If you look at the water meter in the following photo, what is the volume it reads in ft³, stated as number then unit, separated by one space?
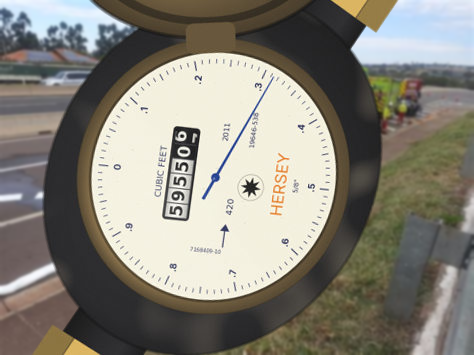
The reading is 595506.31 ft³
